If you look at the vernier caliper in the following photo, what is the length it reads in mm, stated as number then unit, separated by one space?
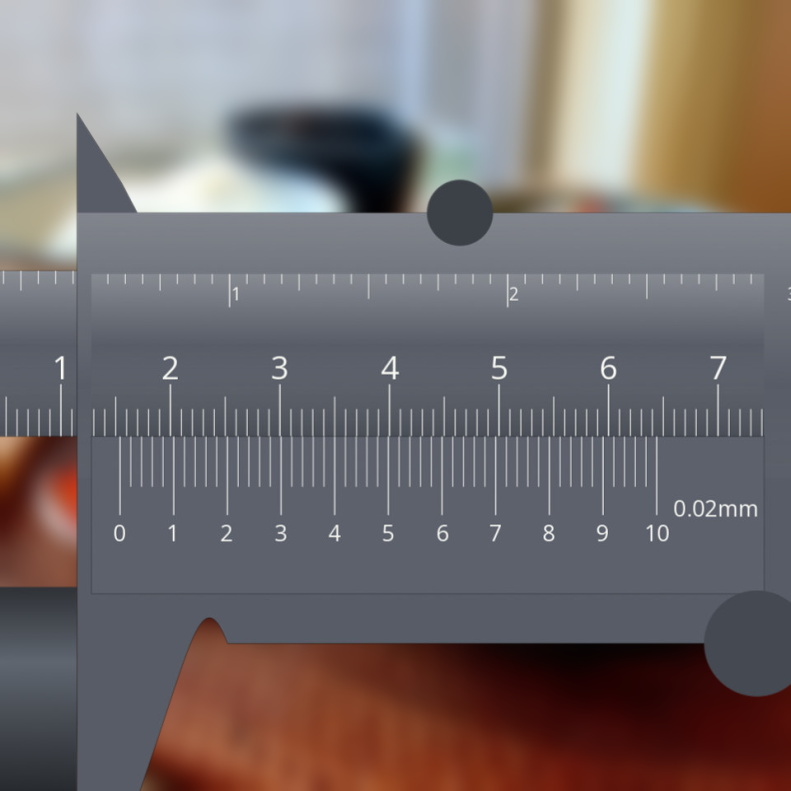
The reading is 15.4 mm
